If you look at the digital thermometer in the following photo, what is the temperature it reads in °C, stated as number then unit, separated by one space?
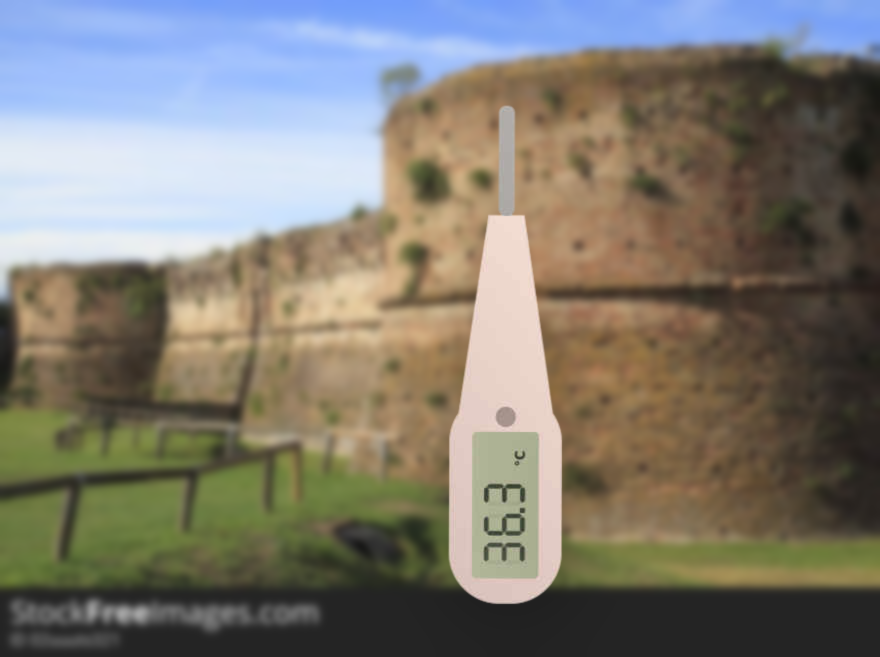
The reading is 36.3 °C
